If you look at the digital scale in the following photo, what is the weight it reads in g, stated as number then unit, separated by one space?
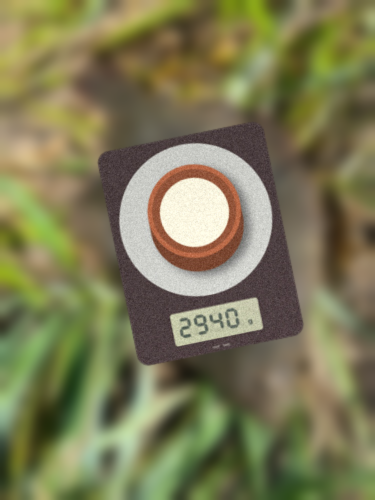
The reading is 2940 g
